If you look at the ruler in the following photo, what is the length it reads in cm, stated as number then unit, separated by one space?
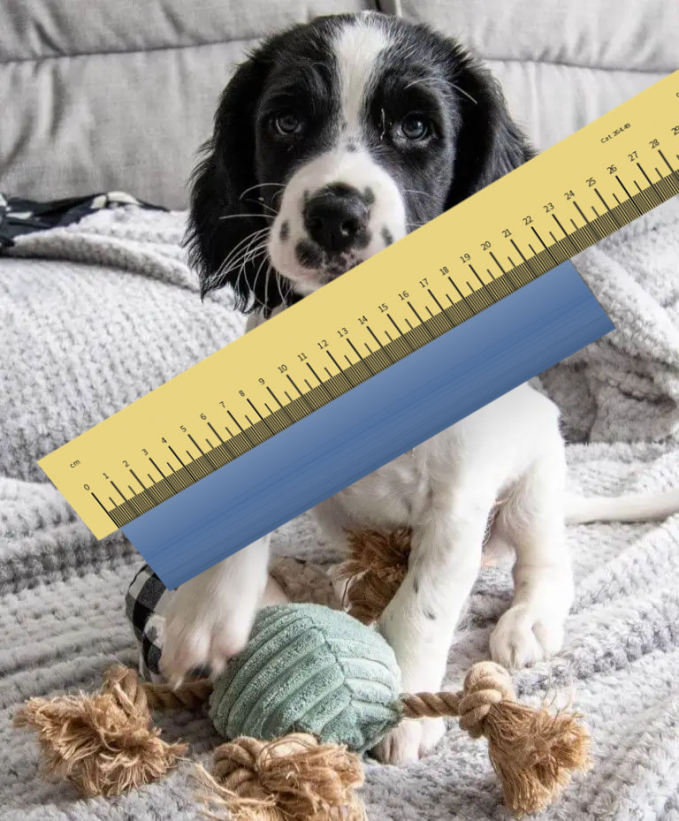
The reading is 22.5 cm
